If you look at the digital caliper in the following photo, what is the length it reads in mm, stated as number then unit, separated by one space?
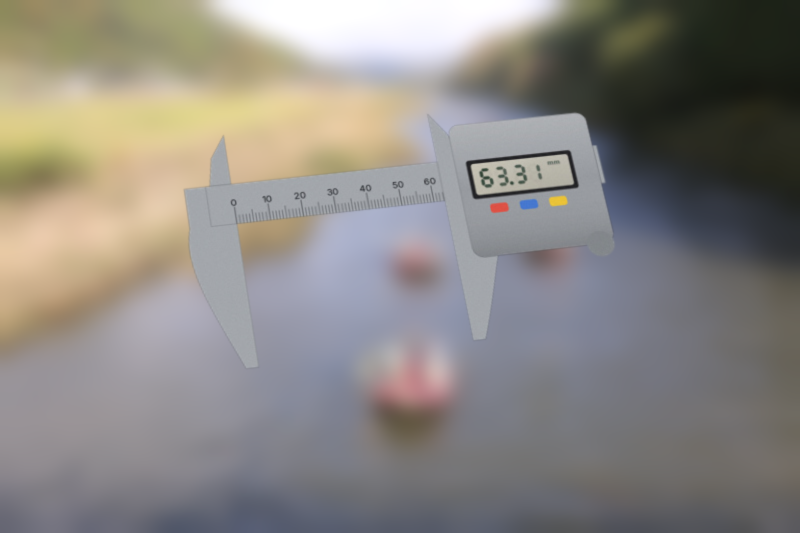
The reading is 63.31 mm
